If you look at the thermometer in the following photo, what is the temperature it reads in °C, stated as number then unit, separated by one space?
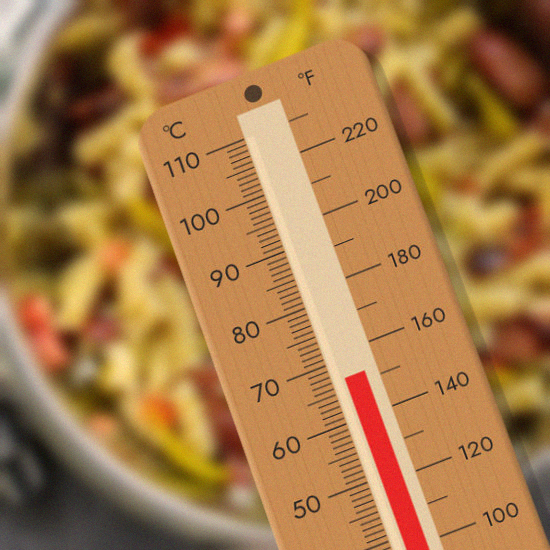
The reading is 67 °C
